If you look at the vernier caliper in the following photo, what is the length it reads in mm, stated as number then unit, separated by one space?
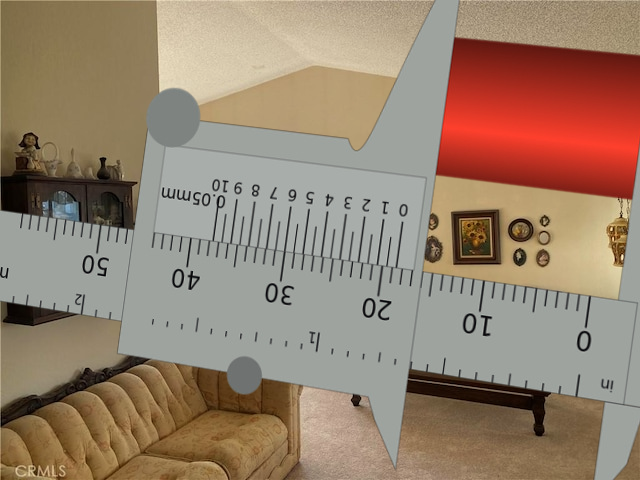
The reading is 18.6 mm
